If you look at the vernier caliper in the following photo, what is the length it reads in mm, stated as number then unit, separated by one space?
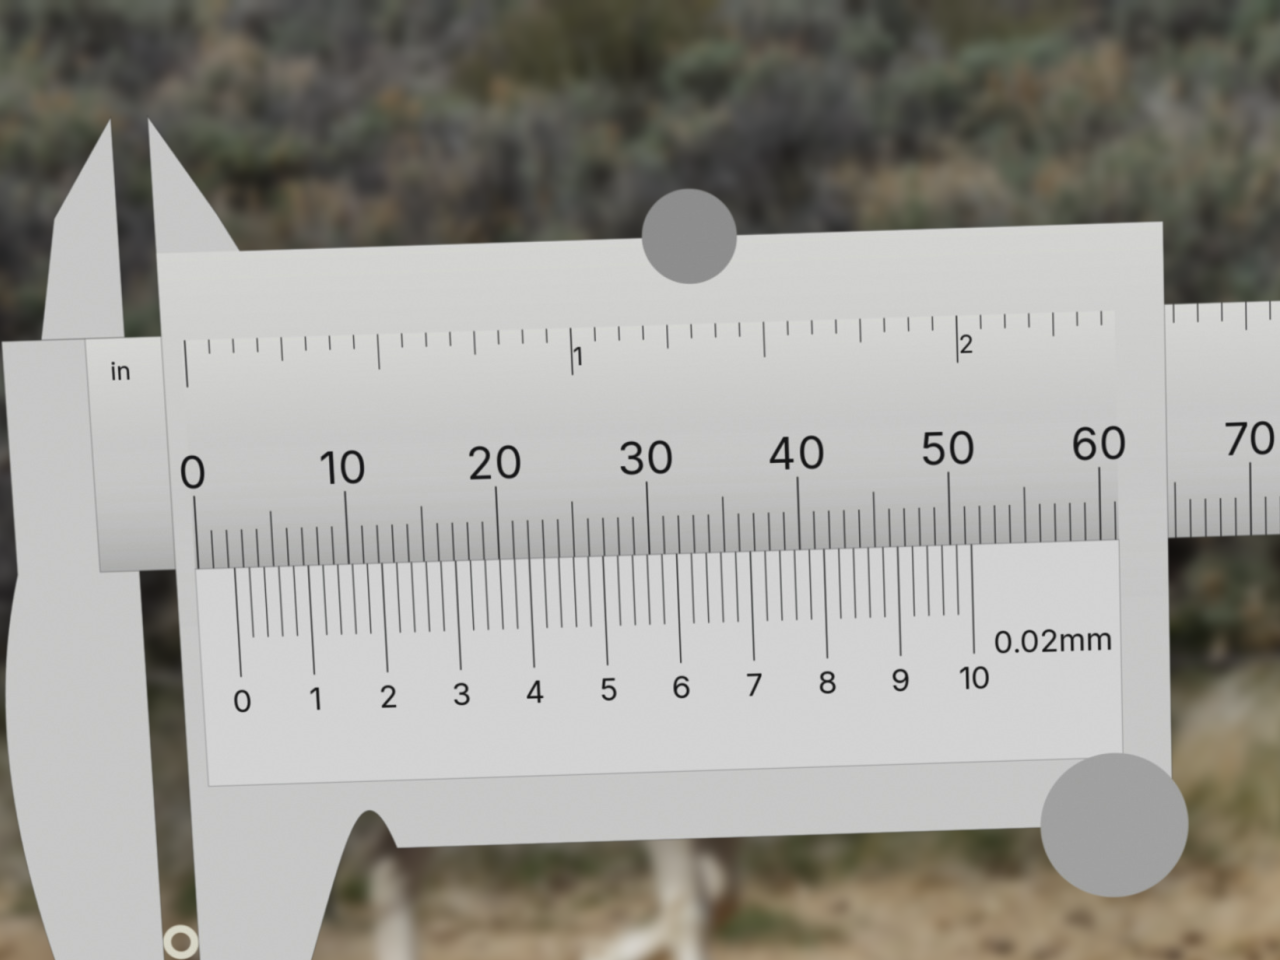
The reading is 2.4 mm
